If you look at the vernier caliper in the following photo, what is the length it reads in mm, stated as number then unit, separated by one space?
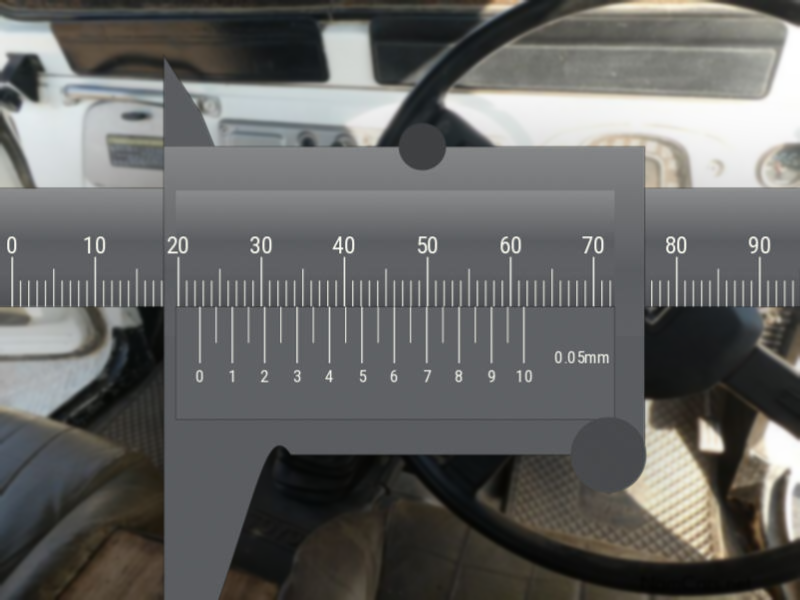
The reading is 22.6 mm
